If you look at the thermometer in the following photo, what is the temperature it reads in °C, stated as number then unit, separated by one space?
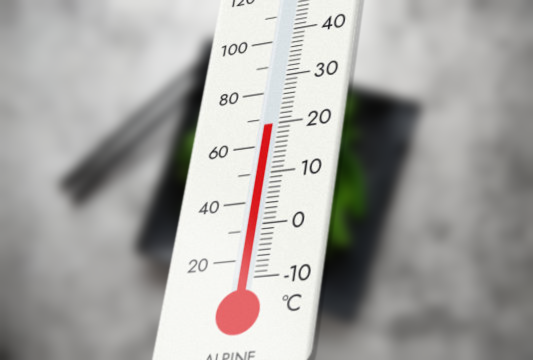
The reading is 20 °C
